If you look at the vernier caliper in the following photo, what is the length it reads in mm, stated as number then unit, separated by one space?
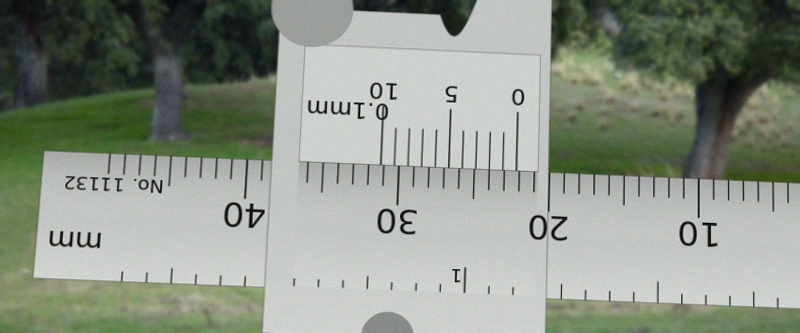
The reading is 22.2 mm
